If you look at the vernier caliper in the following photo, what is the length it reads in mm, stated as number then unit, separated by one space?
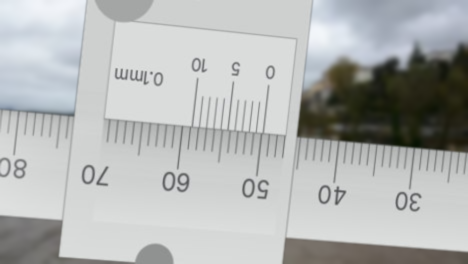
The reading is 49.8 mm
